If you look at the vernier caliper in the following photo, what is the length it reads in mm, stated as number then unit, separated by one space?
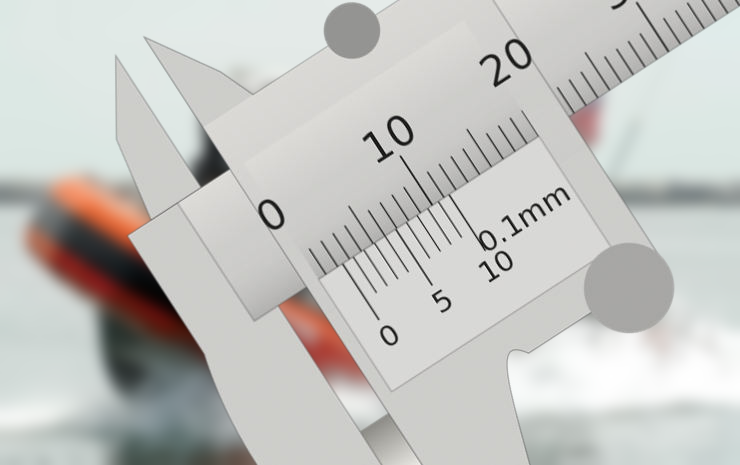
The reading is 2.4 mm
